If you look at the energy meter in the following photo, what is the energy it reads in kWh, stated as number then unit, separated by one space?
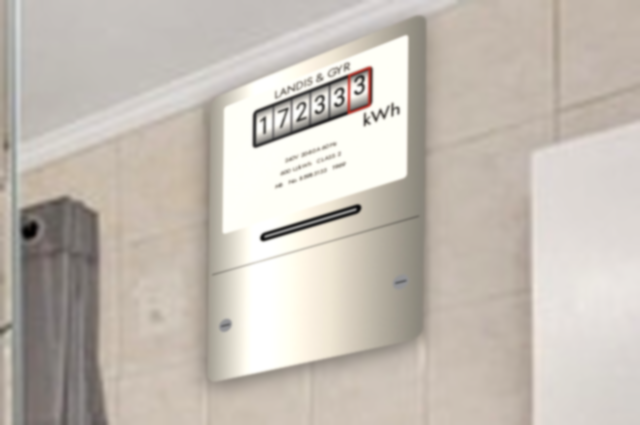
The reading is 17233.3 kWh
